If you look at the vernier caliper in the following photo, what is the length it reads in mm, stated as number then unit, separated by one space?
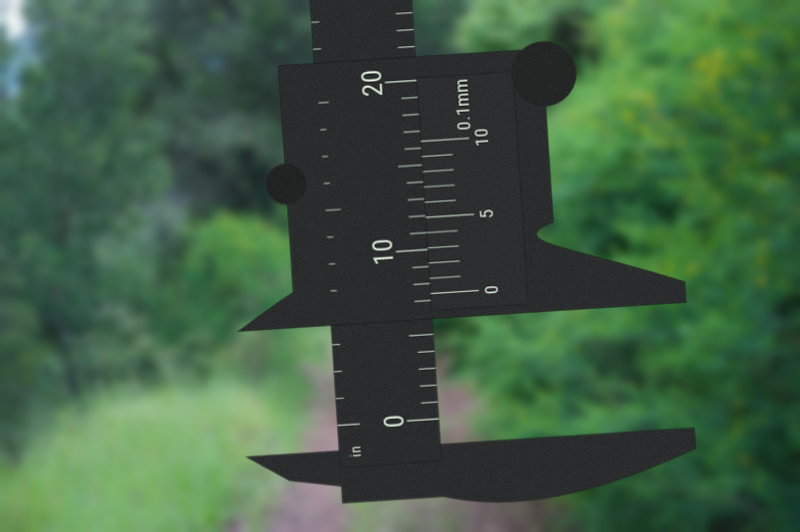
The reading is 7.4 mm
